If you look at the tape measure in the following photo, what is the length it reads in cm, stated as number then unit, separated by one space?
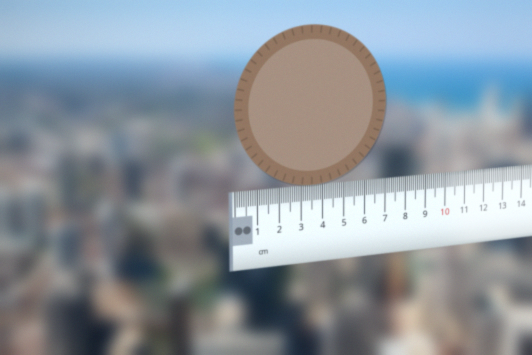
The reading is 7 cm
